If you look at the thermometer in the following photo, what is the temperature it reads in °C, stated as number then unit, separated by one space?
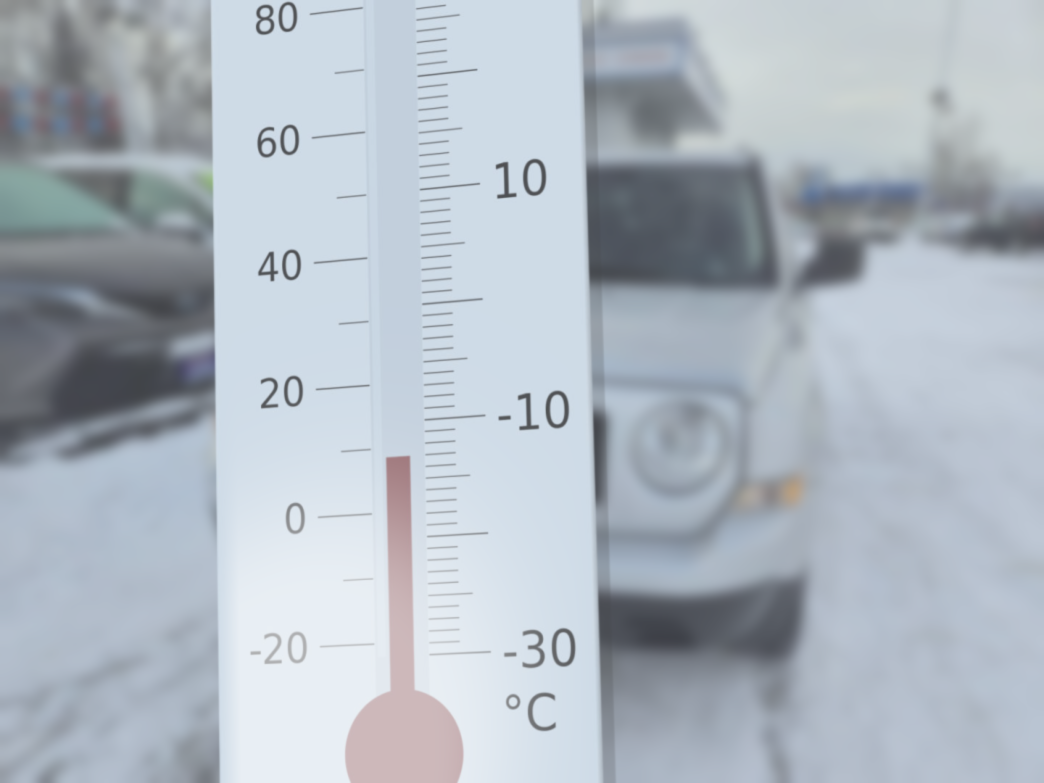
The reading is -13 °C
